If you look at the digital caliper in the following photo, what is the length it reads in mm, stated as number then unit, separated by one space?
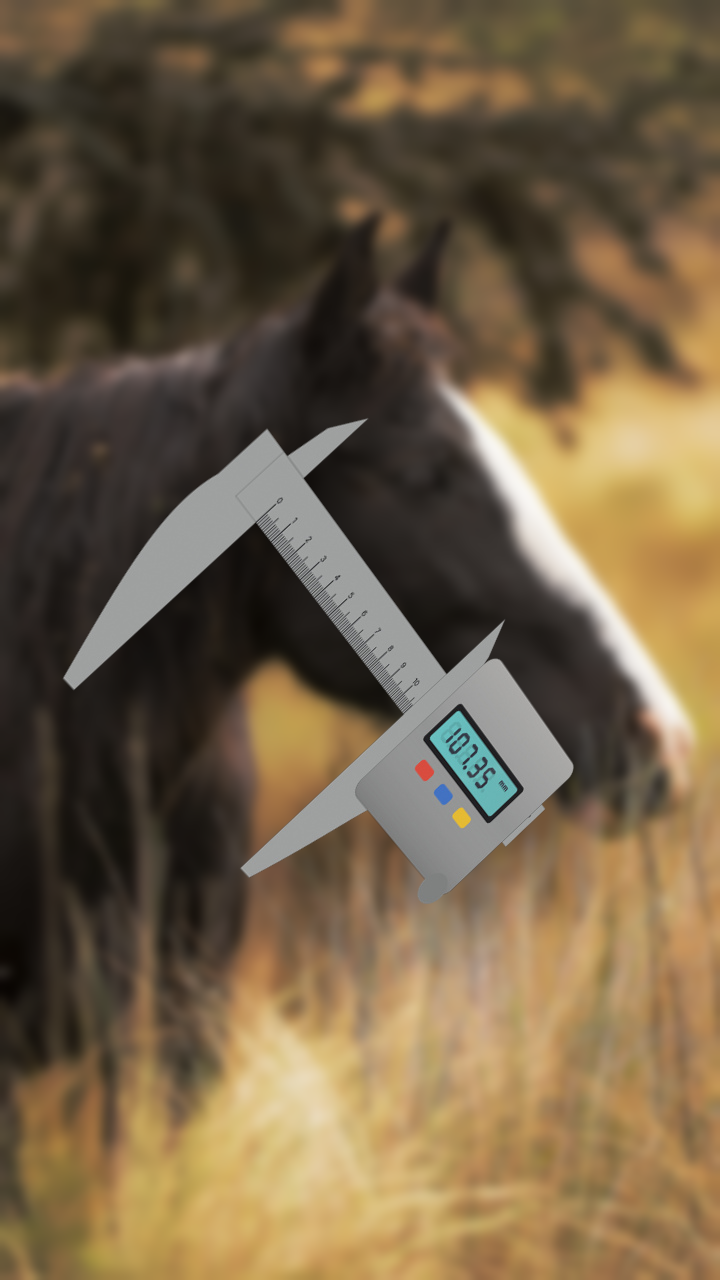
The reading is 107.35 mm
